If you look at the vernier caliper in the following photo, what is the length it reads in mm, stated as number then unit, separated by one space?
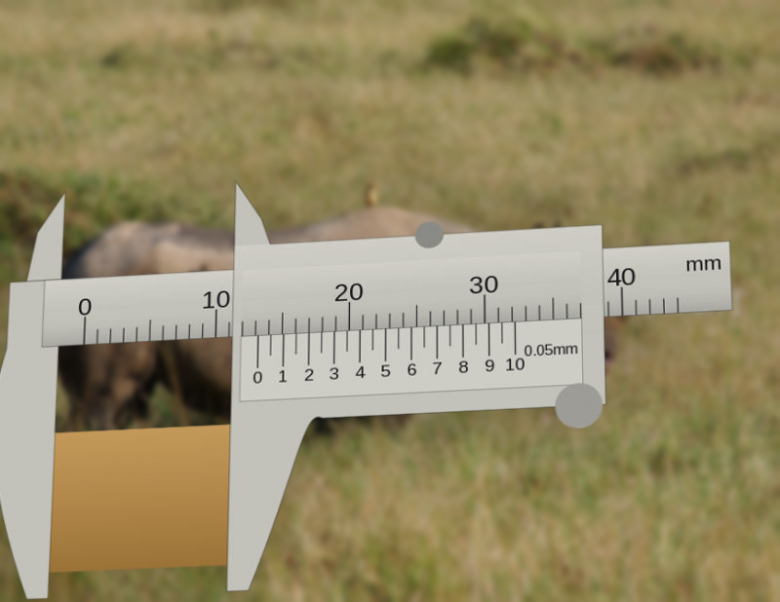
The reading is 13.2 mm
